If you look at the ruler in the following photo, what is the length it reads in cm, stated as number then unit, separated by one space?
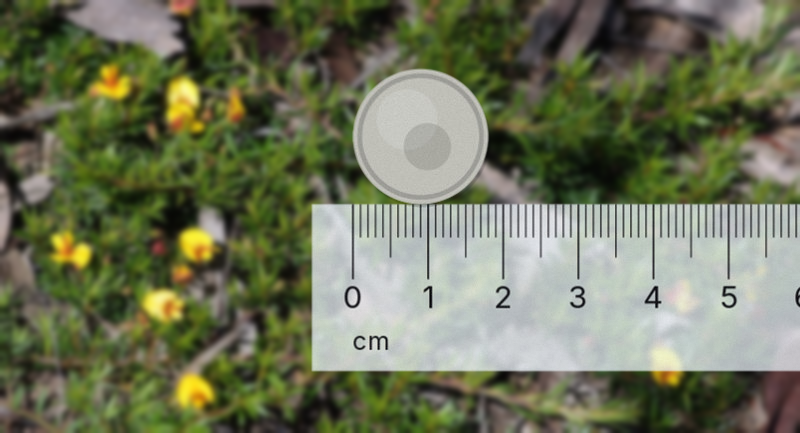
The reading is 1.8 cm
